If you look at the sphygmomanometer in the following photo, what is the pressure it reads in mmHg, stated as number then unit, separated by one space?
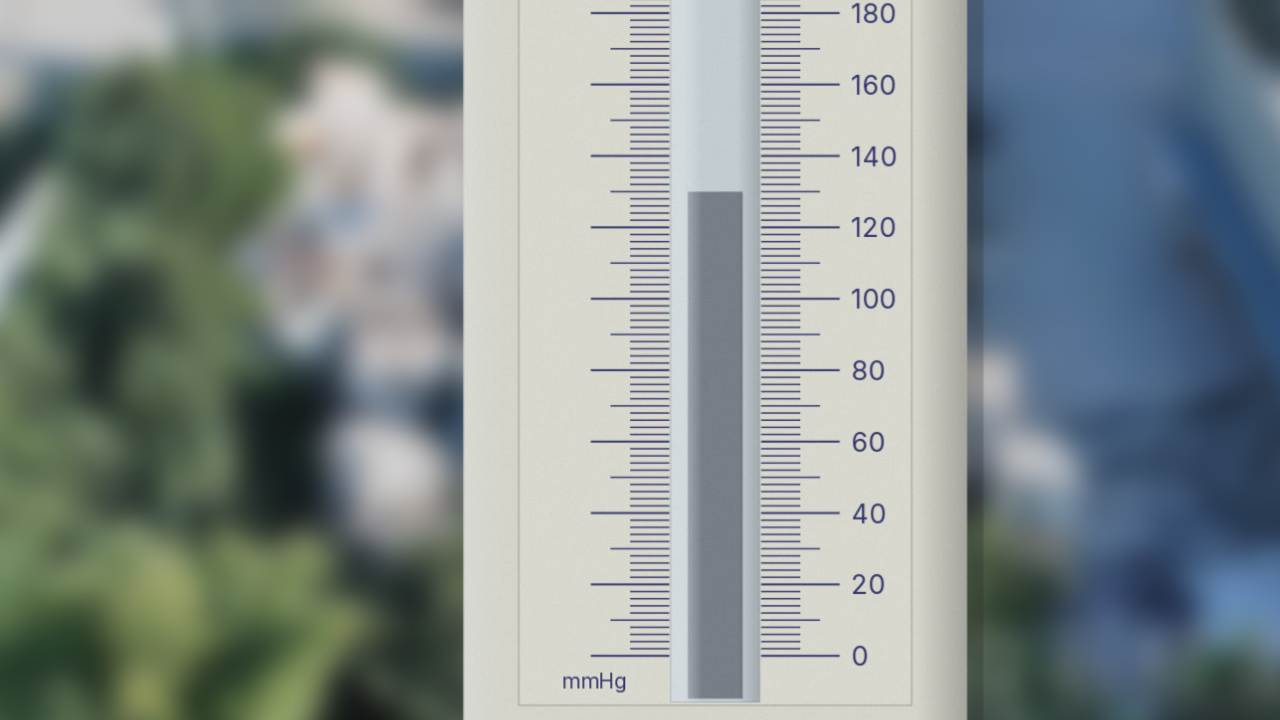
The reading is 130 mmHg
